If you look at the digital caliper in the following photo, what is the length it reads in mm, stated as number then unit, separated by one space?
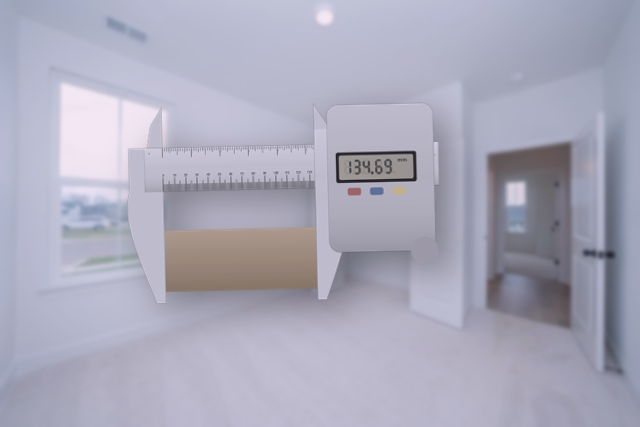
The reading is 134.69 mm
